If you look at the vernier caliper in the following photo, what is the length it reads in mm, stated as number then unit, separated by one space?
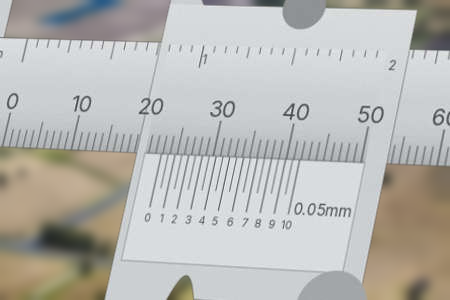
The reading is 22.8 mm
